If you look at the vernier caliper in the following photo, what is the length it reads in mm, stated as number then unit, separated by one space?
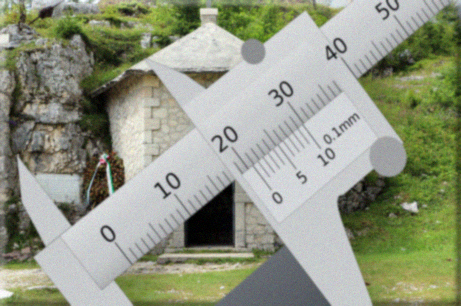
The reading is 20.8 mm
